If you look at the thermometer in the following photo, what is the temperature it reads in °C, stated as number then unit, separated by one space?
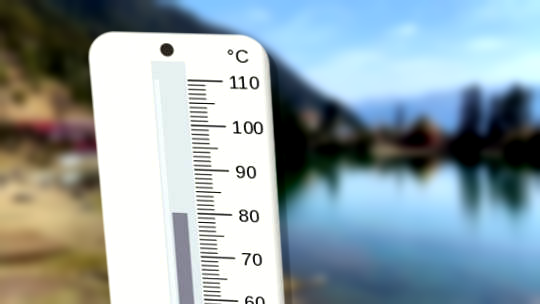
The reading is 80 °C
